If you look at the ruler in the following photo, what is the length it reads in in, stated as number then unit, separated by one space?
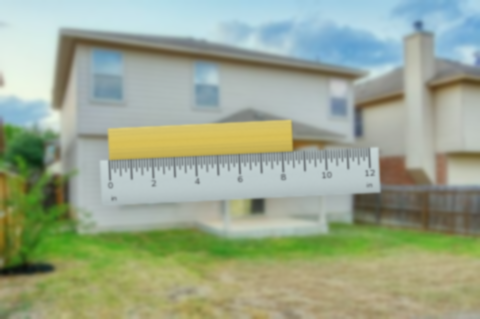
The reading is 8.5 in
